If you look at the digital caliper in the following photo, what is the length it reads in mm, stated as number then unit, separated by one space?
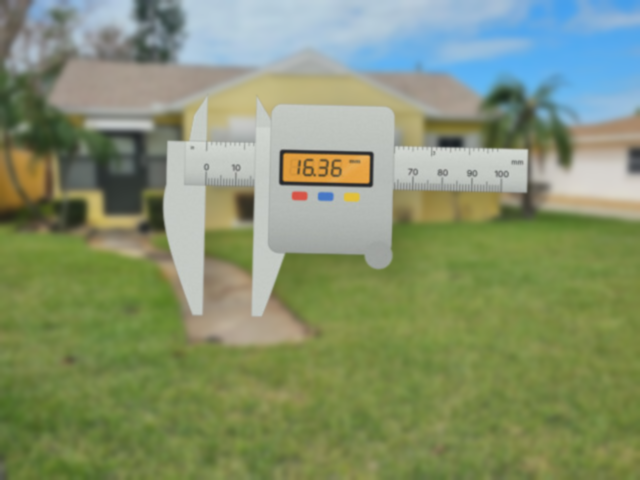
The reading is 16.36 mm
